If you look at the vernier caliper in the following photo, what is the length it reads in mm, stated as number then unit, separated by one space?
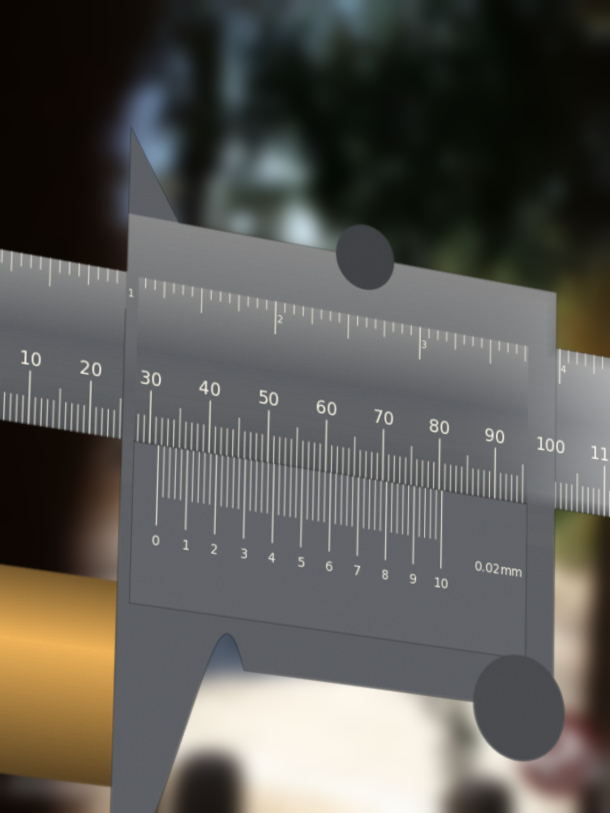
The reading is 31.5 mm
